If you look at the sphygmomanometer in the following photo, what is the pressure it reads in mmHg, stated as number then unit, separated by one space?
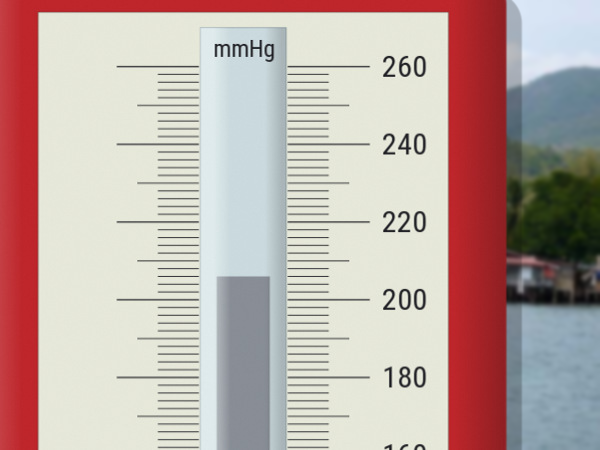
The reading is 206 mmHg
